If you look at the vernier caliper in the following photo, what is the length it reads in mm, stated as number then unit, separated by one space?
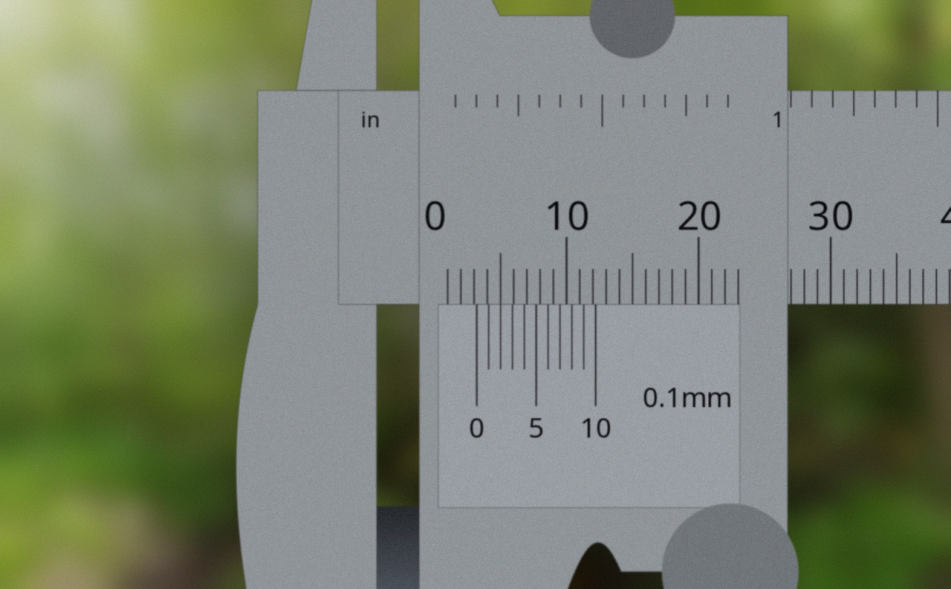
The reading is 3.2 mm
